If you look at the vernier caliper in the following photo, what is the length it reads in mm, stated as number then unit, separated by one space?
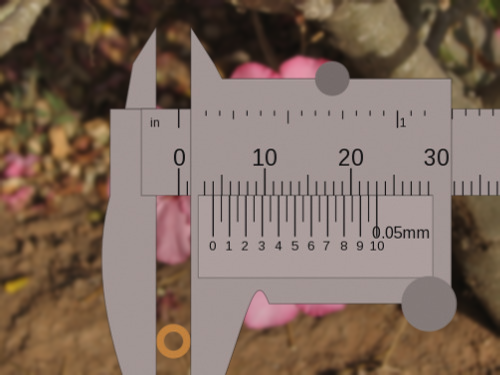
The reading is 4.0 mm
